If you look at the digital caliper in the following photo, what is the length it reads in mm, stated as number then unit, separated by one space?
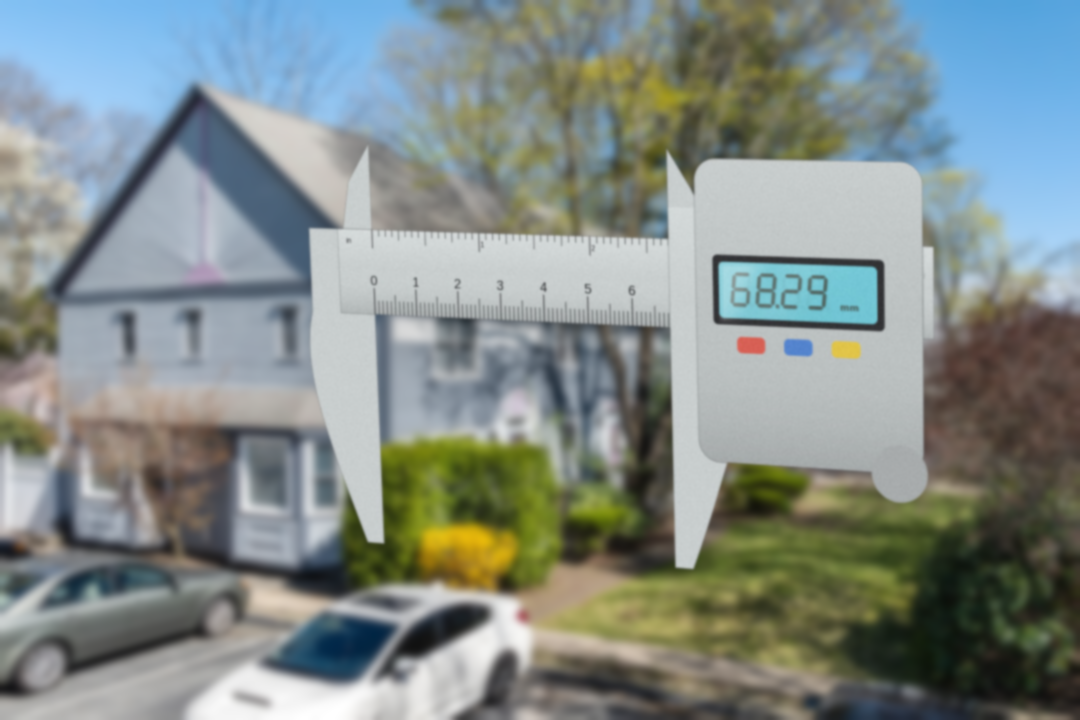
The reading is 68.29 mm
